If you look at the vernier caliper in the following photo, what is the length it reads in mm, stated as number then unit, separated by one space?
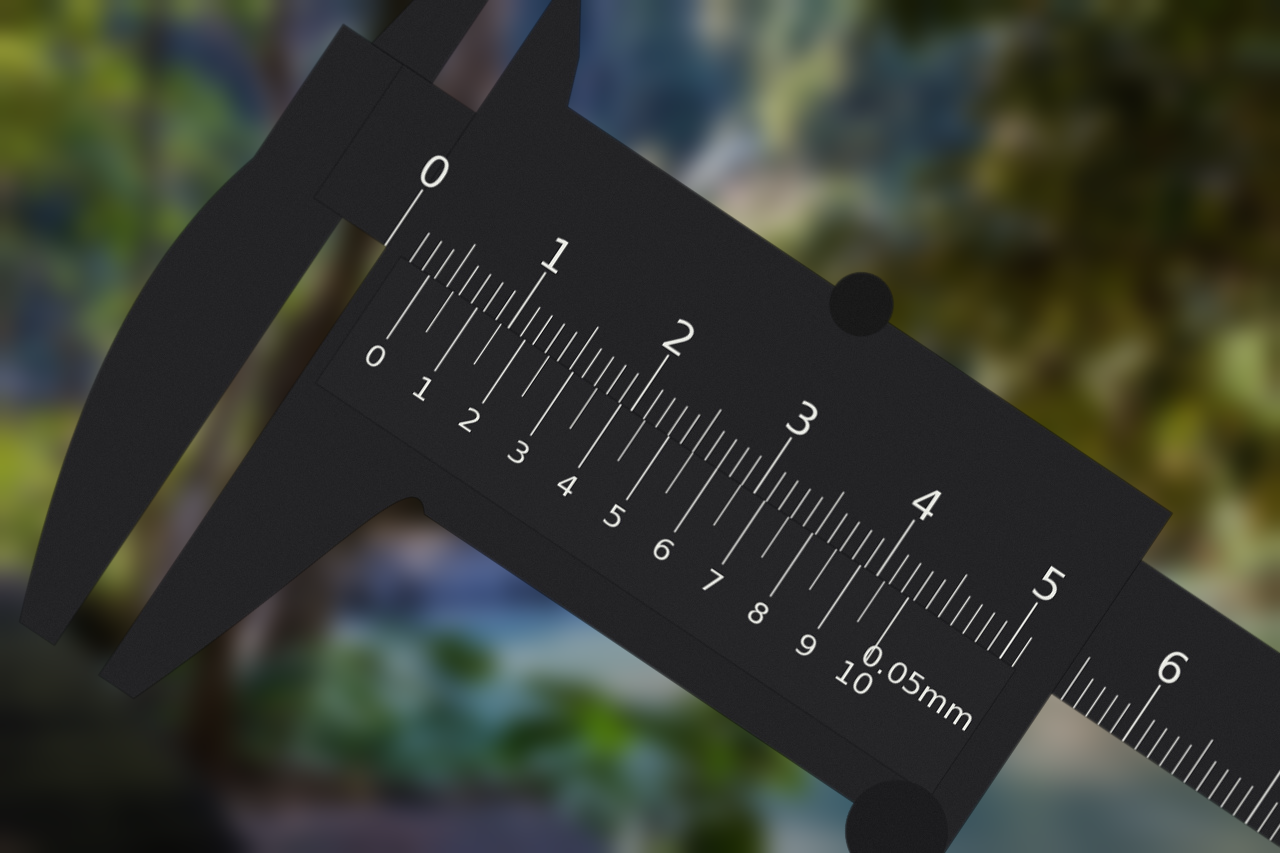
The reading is 3.6 mm
